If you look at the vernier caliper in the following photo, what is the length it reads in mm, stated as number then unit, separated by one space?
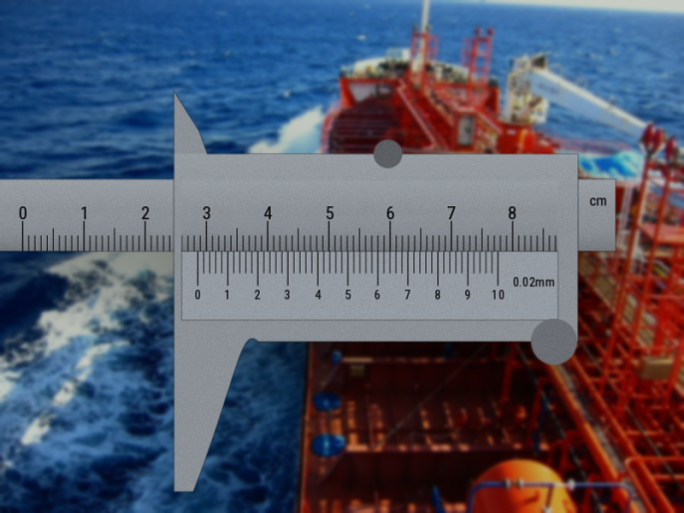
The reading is 28.6 mm
